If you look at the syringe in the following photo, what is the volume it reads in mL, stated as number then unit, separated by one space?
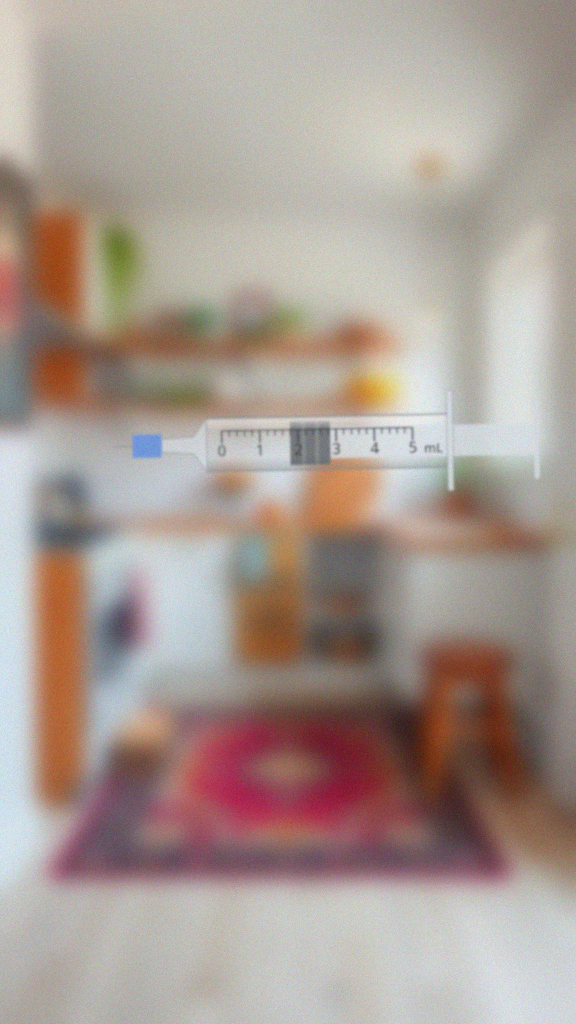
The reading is 1.8 mL
